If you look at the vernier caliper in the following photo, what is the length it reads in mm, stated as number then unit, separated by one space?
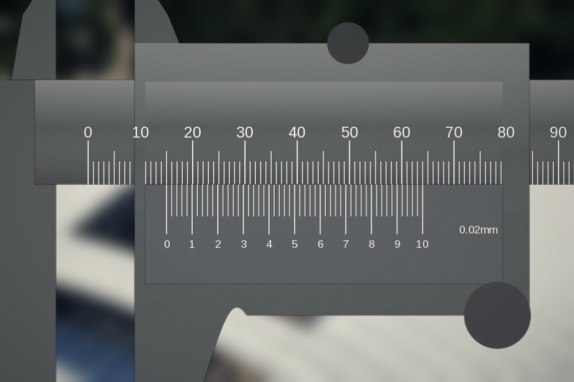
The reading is 15.0 mm
